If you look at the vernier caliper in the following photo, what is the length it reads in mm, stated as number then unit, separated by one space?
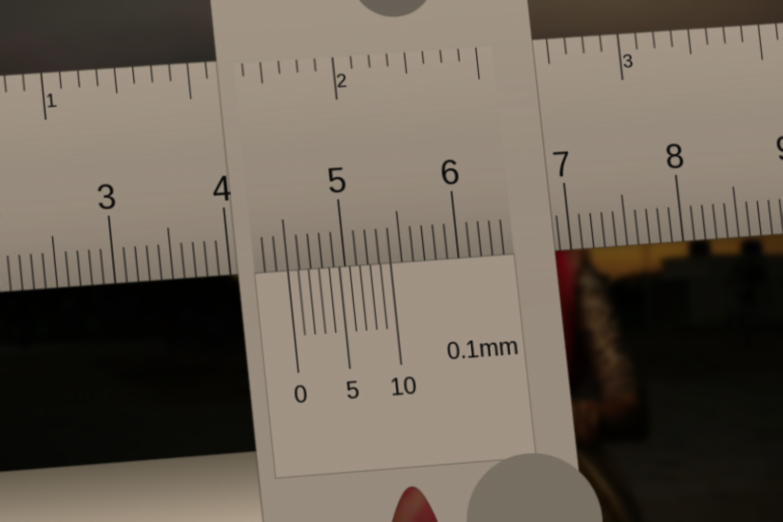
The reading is 45.0 mm
